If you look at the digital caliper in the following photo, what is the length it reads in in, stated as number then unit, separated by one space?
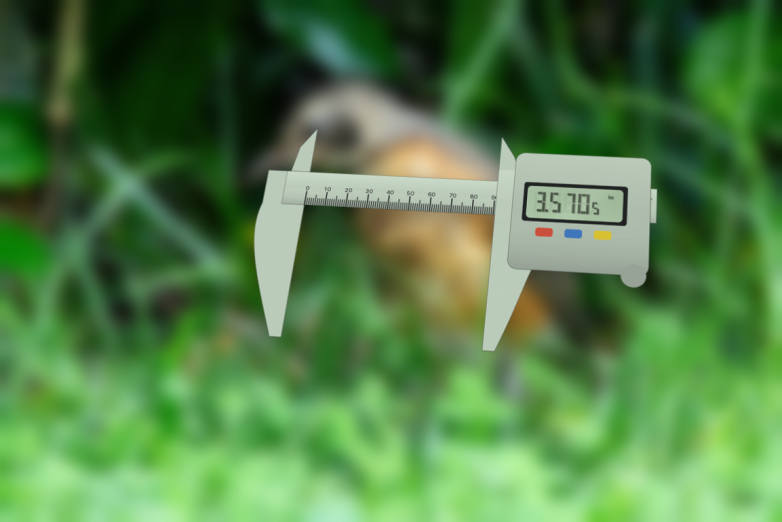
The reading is 3.5705 in
